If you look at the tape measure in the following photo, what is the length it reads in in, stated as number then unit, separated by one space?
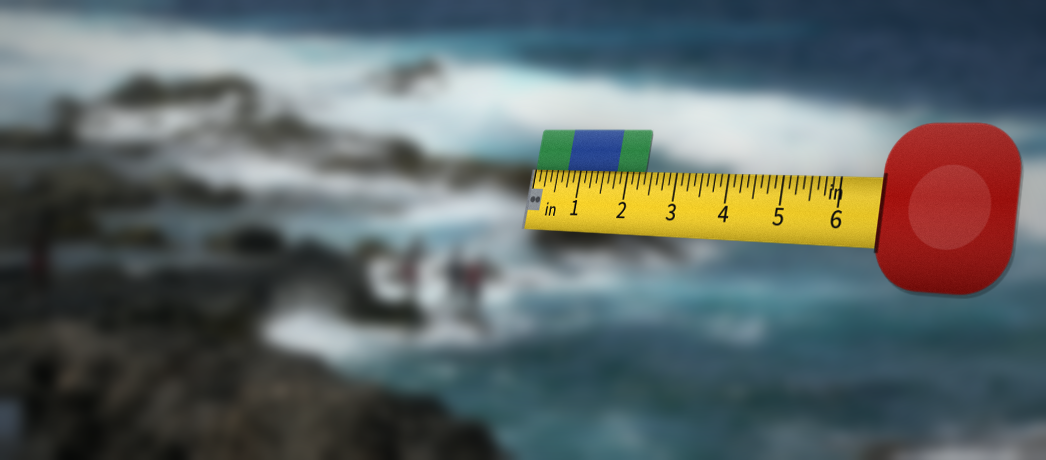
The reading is 2.375 in
